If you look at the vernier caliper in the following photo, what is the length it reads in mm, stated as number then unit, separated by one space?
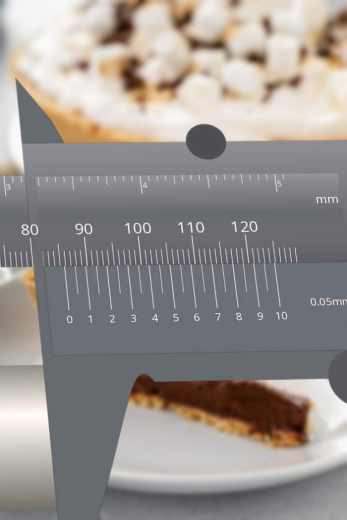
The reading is 85.8 mm
